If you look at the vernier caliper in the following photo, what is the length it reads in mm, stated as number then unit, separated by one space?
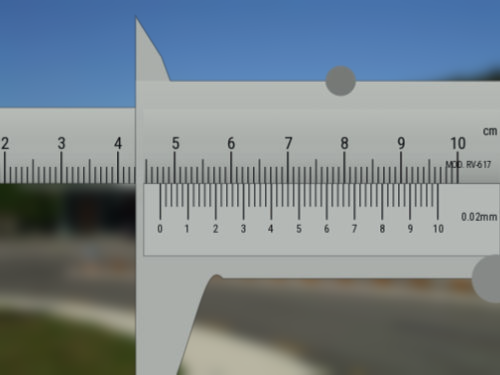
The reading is 47.5 mm
